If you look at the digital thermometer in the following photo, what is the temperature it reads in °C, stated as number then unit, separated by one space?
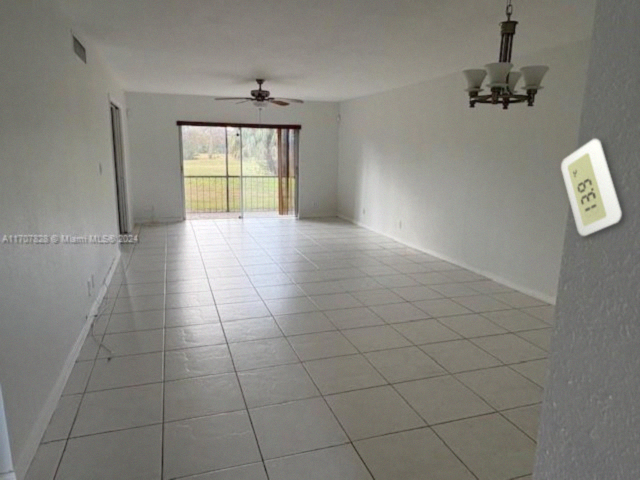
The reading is 13.9 °C
